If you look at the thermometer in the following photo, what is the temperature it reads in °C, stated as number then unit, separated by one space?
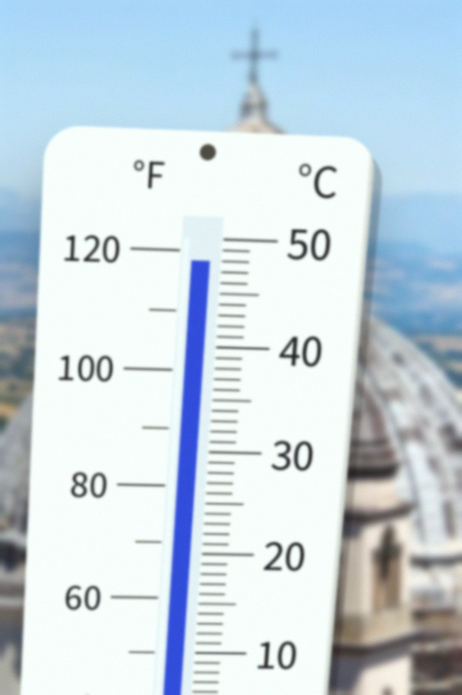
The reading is 48 °C
